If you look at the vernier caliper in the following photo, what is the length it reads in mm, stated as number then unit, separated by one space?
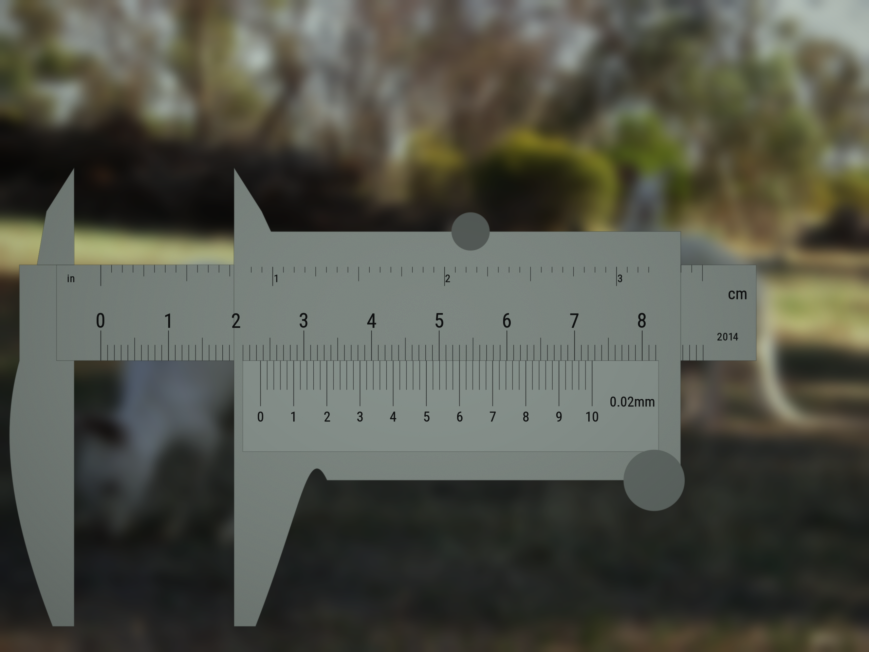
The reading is 23.6 mm
